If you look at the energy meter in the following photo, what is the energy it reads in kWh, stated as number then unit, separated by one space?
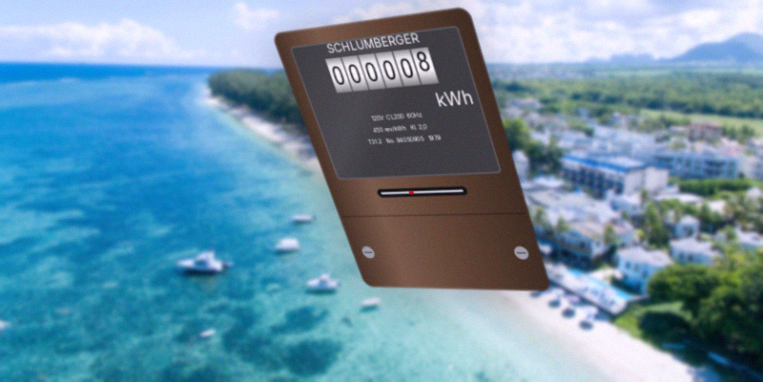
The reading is 8 kWh
